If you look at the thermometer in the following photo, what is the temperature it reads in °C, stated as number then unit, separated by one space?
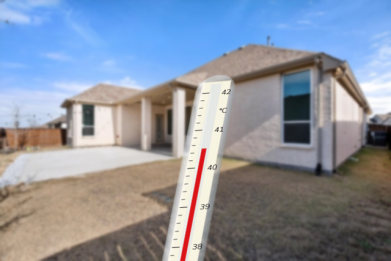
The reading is 40.5 °C
